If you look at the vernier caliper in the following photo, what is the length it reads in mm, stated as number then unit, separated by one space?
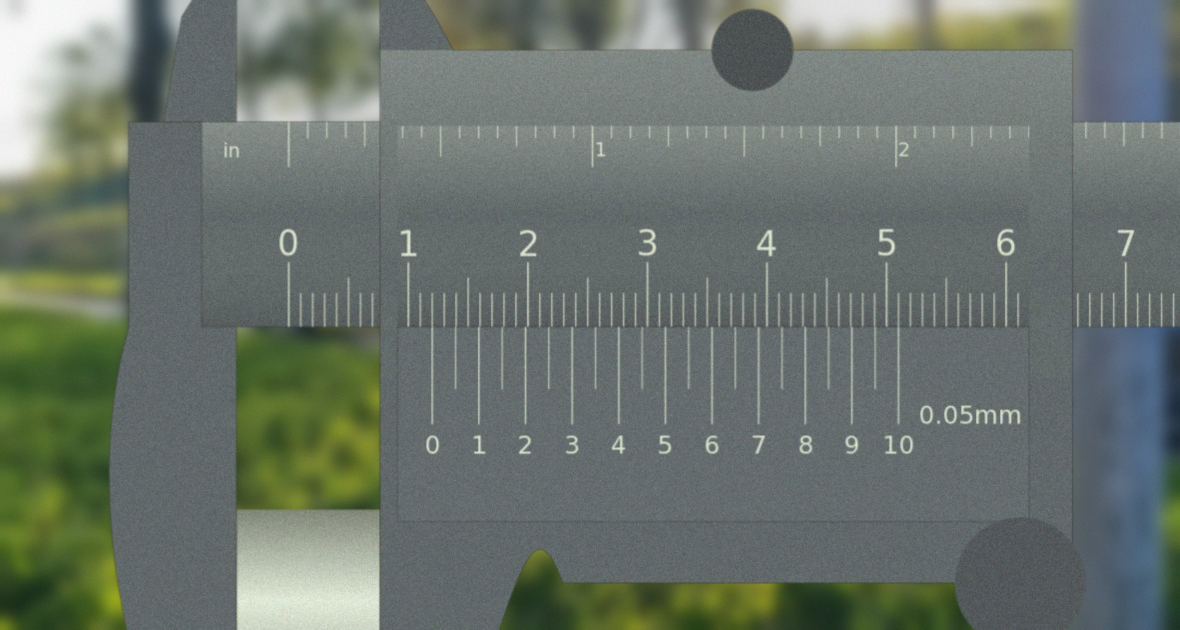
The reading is 12.0 mm
